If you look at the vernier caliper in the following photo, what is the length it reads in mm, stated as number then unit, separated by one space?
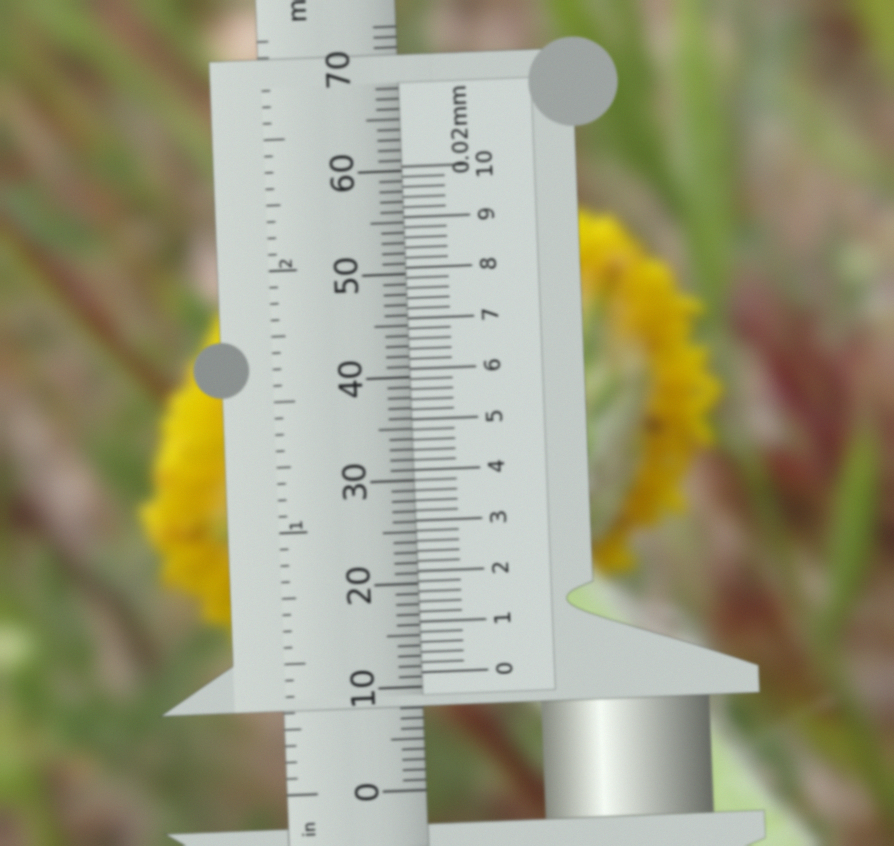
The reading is 11.4 mm
